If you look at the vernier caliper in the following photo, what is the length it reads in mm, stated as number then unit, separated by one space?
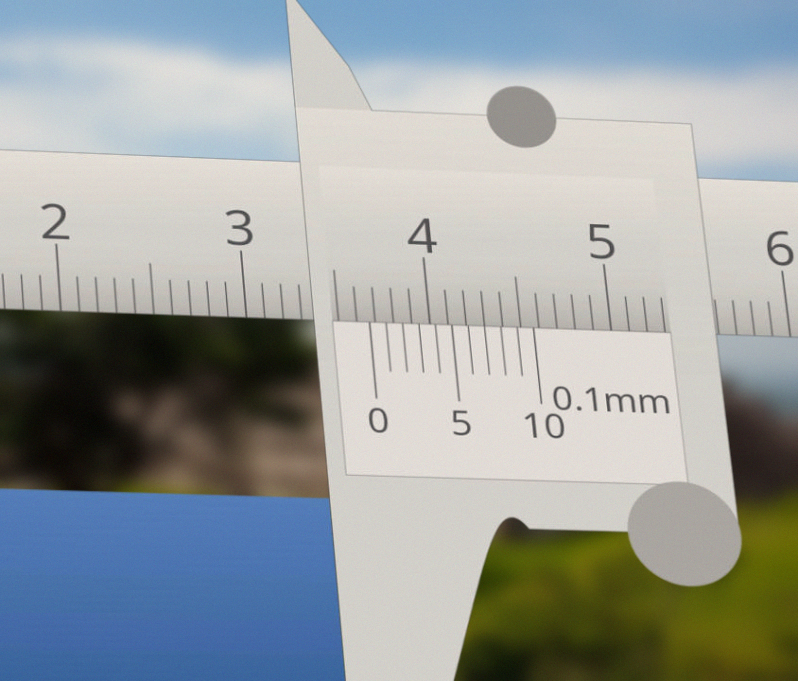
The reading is 36.7 mm
